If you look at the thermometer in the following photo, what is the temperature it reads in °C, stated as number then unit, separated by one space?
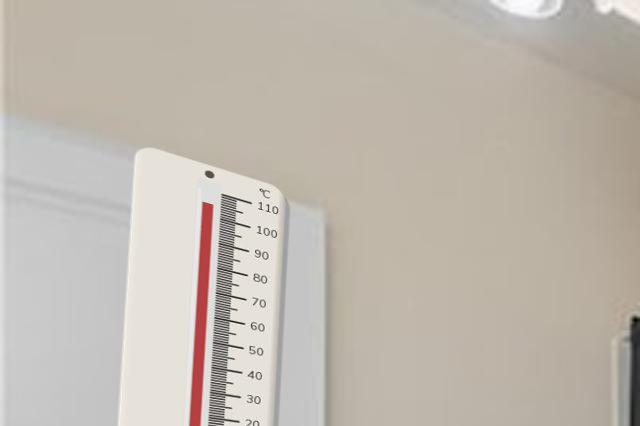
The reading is 105 °C
